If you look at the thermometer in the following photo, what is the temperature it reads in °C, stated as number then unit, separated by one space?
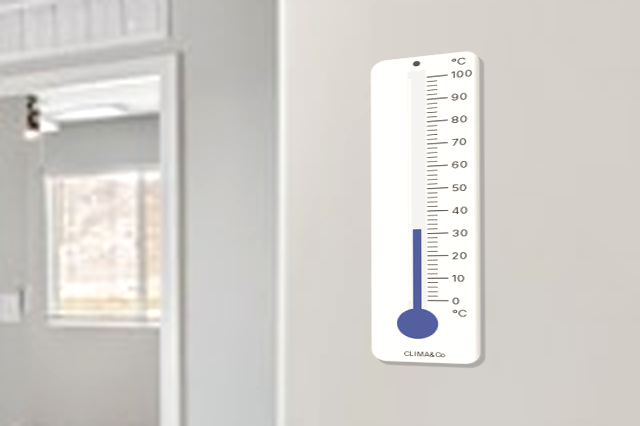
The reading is 32 °C
